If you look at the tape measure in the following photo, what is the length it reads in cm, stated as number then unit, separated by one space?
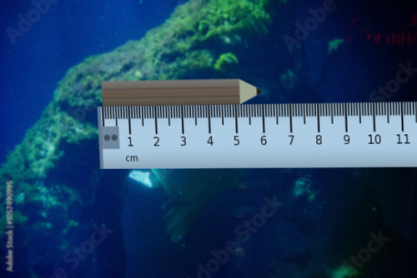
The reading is 6 cm
